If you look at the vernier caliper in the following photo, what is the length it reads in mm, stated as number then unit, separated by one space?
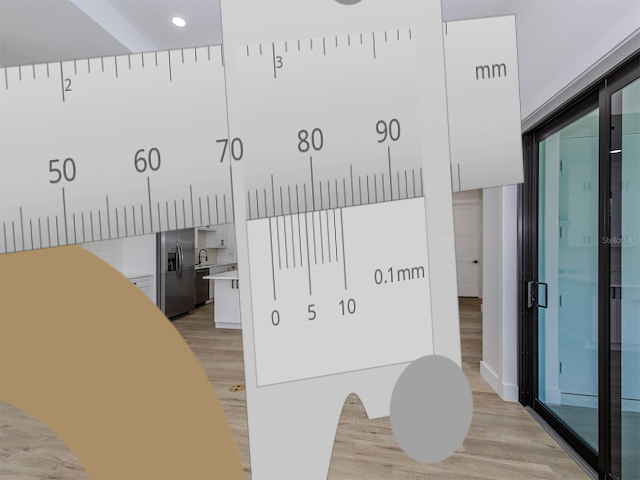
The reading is 74.4 mm
